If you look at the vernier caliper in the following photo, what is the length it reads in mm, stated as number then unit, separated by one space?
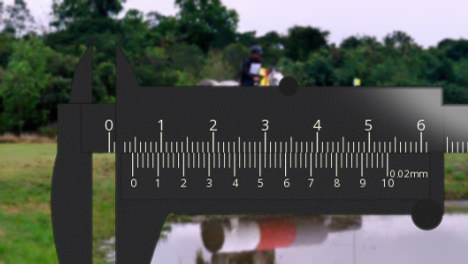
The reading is 4.5 mm
